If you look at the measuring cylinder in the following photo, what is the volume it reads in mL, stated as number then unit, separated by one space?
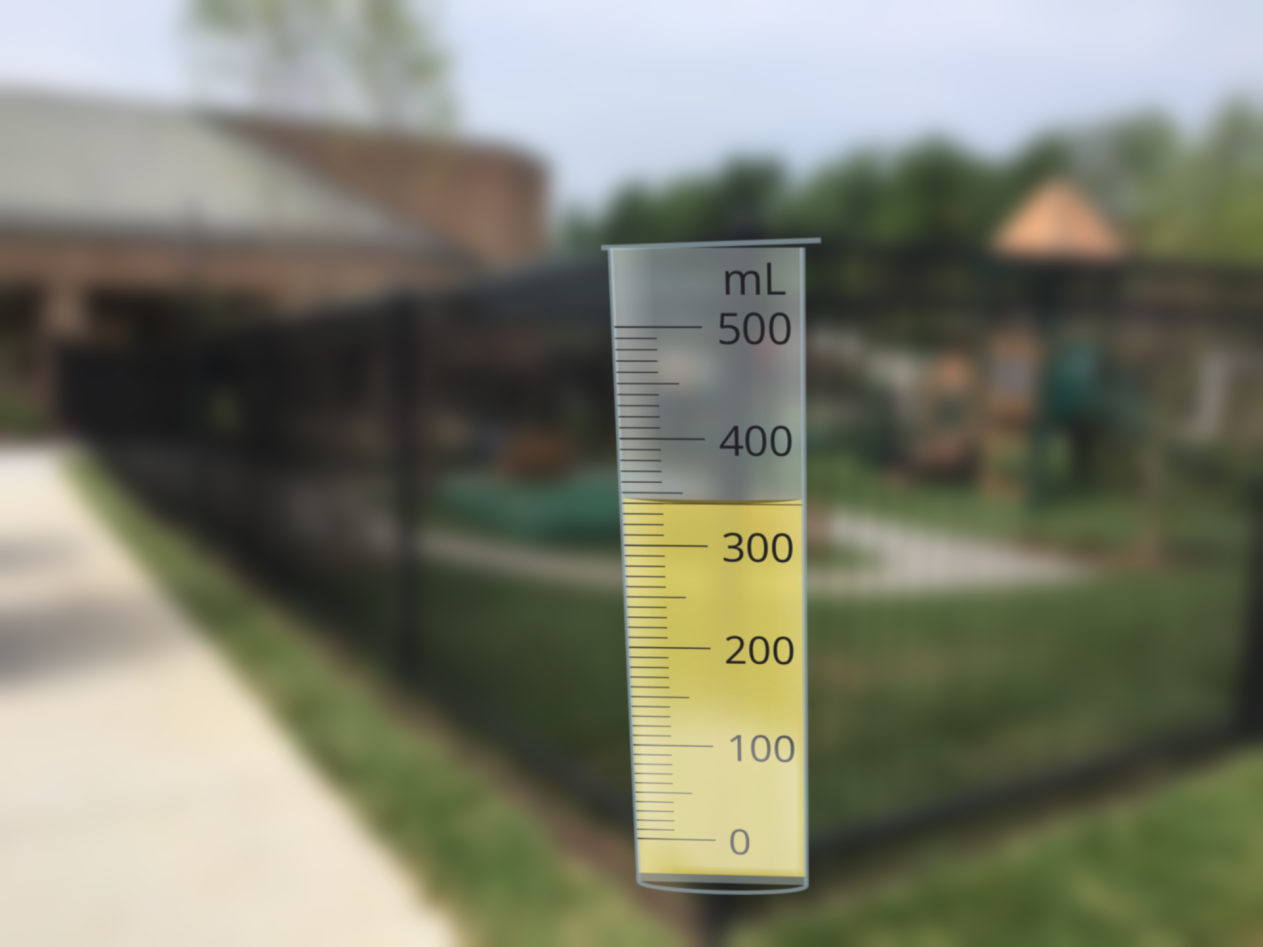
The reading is 340 mL
